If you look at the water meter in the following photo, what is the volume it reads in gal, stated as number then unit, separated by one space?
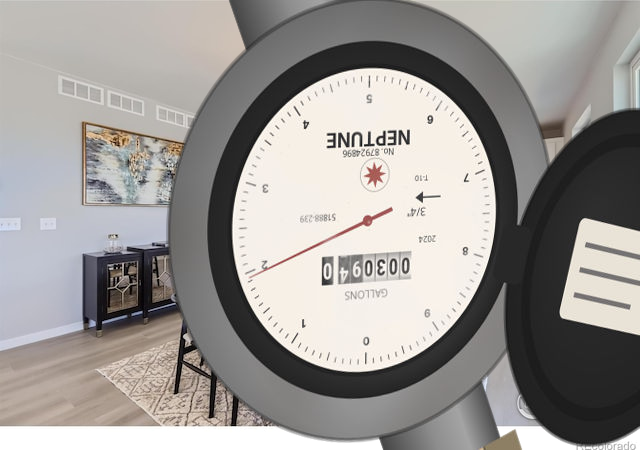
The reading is 30941.9 gal
